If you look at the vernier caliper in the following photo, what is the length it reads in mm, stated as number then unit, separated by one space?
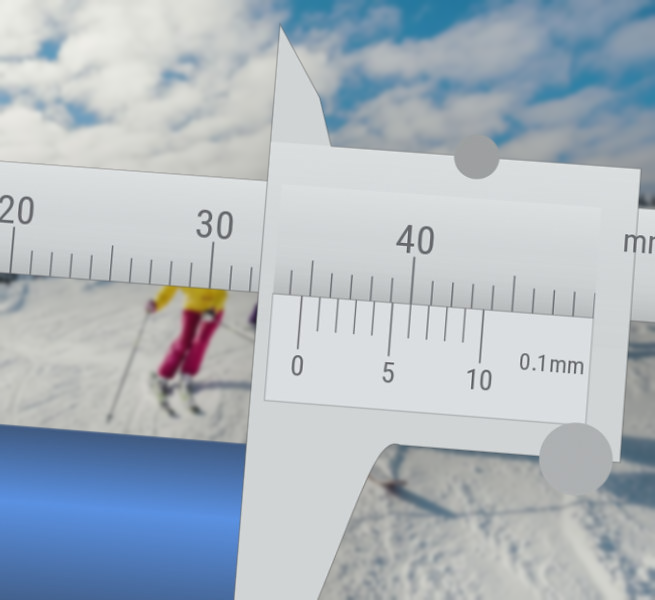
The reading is 34.6 mm
